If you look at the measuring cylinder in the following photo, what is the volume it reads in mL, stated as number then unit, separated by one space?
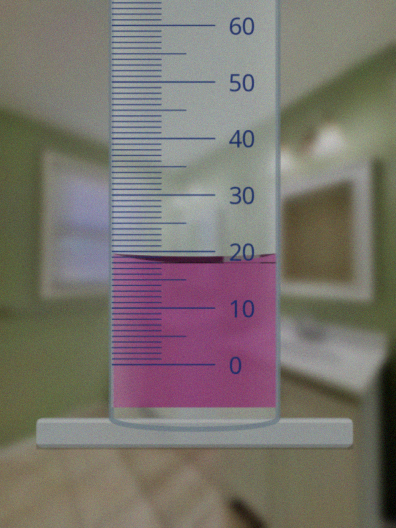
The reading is 18 mL
